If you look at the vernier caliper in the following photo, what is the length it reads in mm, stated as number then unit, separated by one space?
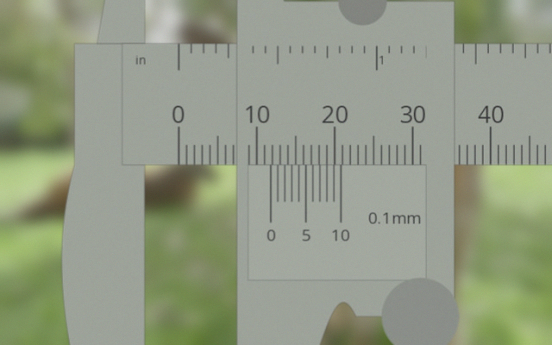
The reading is 11.8 mm
